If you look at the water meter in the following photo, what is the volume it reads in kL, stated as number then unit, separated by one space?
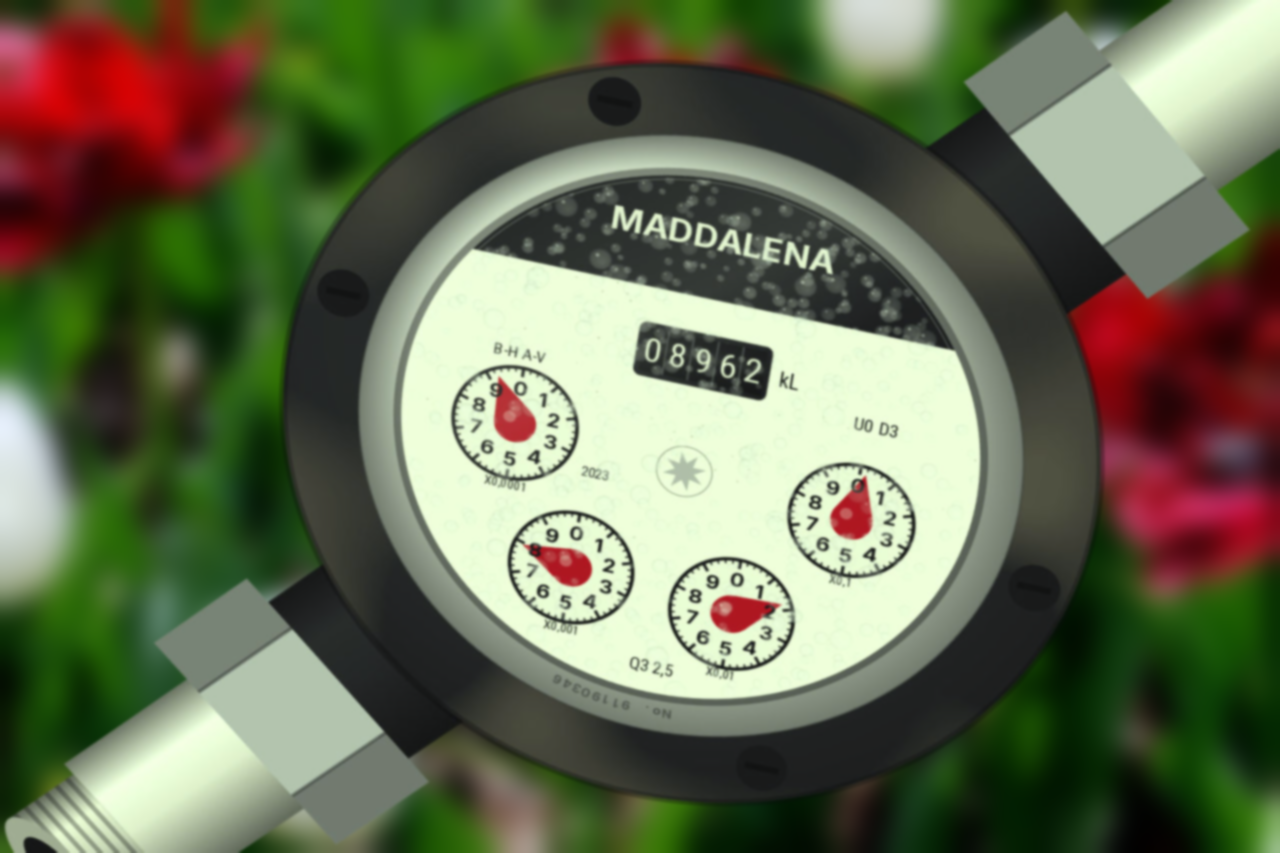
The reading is 8962.0179 kL
